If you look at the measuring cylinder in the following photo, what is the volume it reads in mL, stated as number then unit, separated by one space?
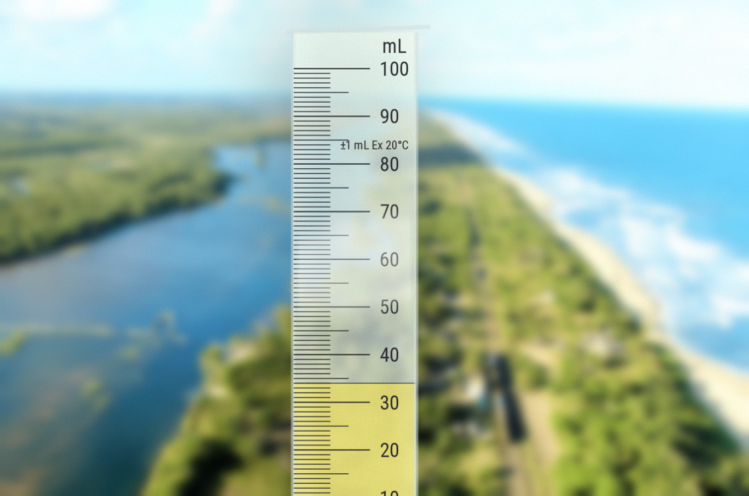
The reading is 34 mL
